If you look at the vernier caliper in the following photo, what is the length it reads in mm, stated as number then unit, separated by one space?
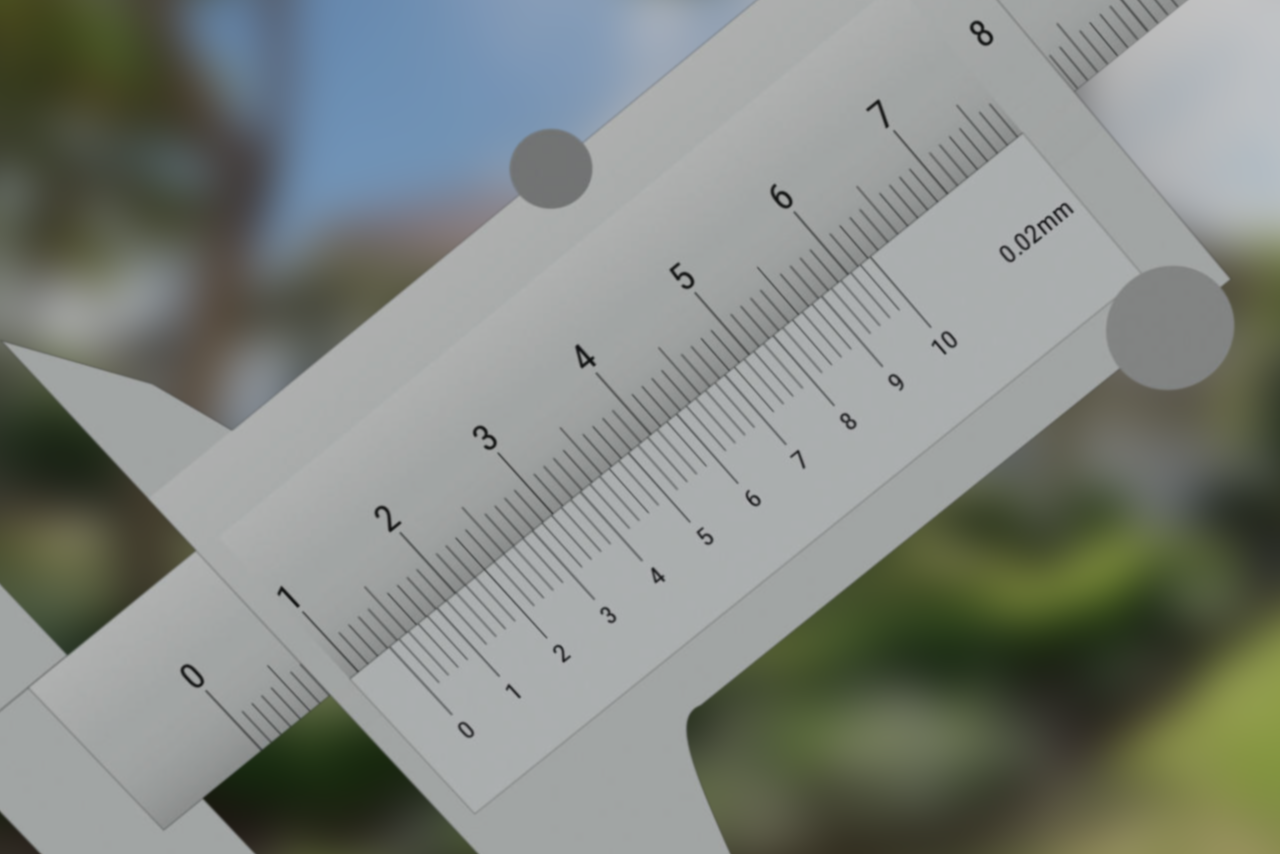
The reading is 13.2 mm
